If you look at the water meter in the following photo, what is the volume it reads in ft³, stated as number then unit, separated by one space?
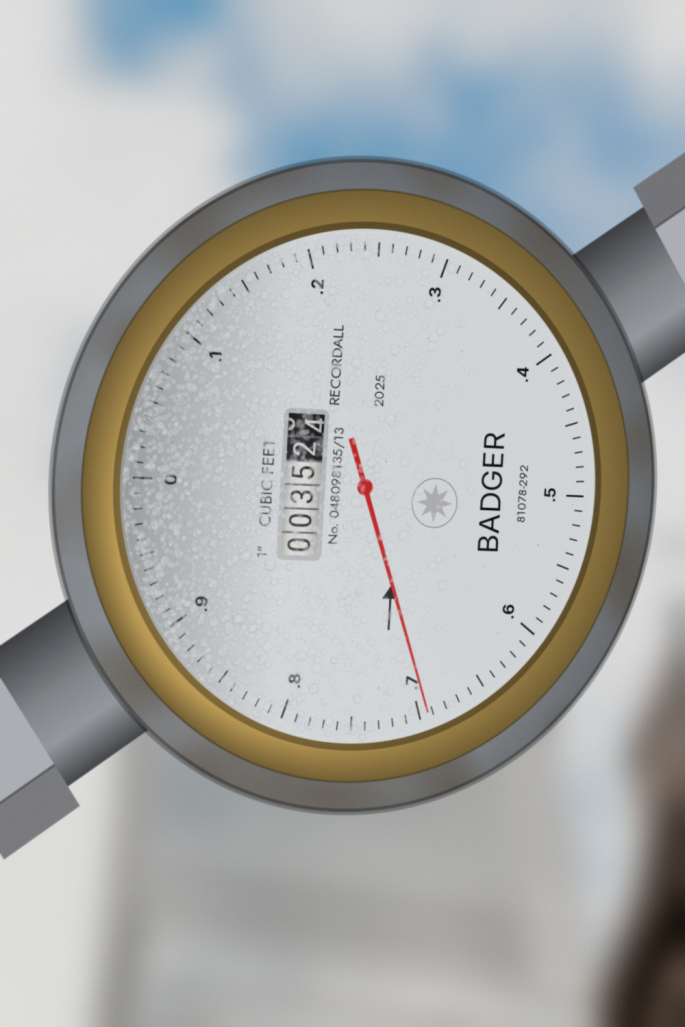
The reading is 3523.69 ft³
